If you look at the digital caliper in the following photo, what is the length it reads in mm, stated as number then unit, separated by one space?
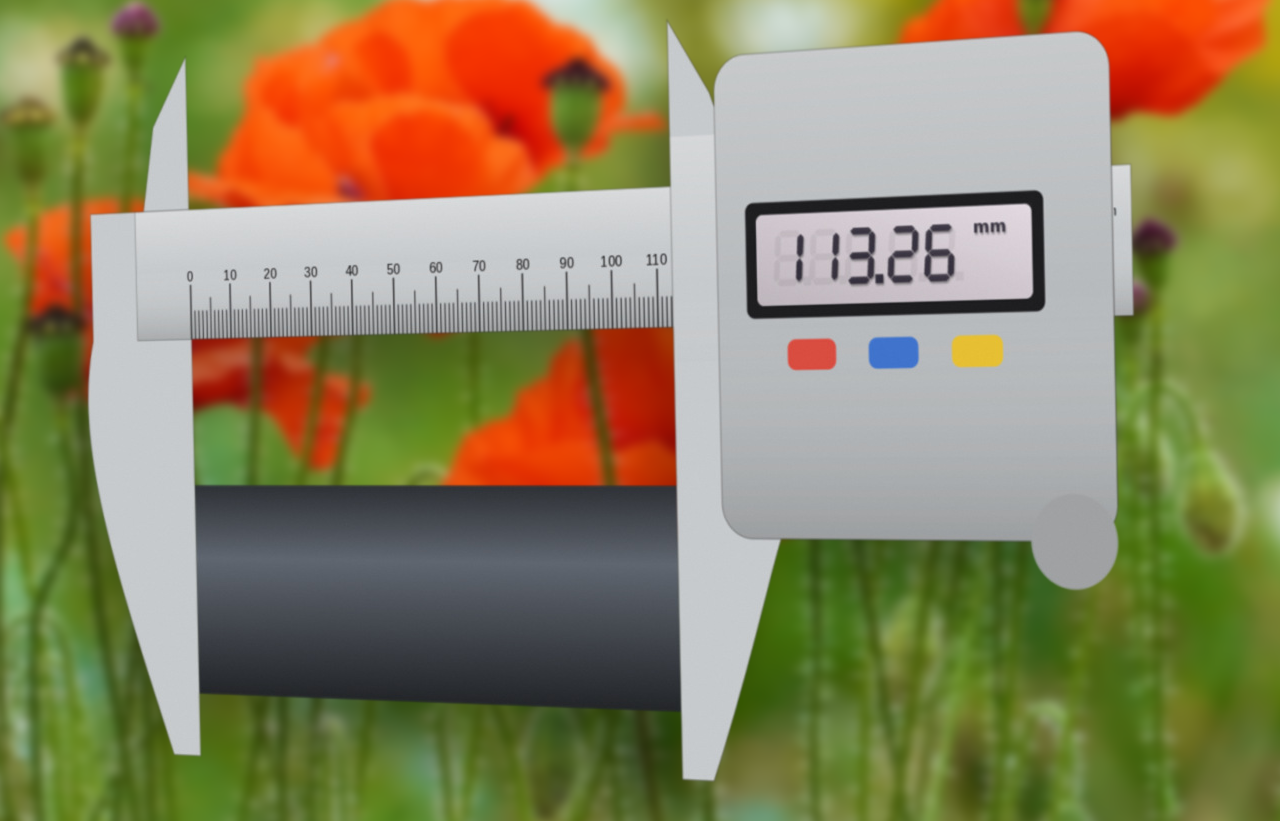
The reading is 113.26 mm
